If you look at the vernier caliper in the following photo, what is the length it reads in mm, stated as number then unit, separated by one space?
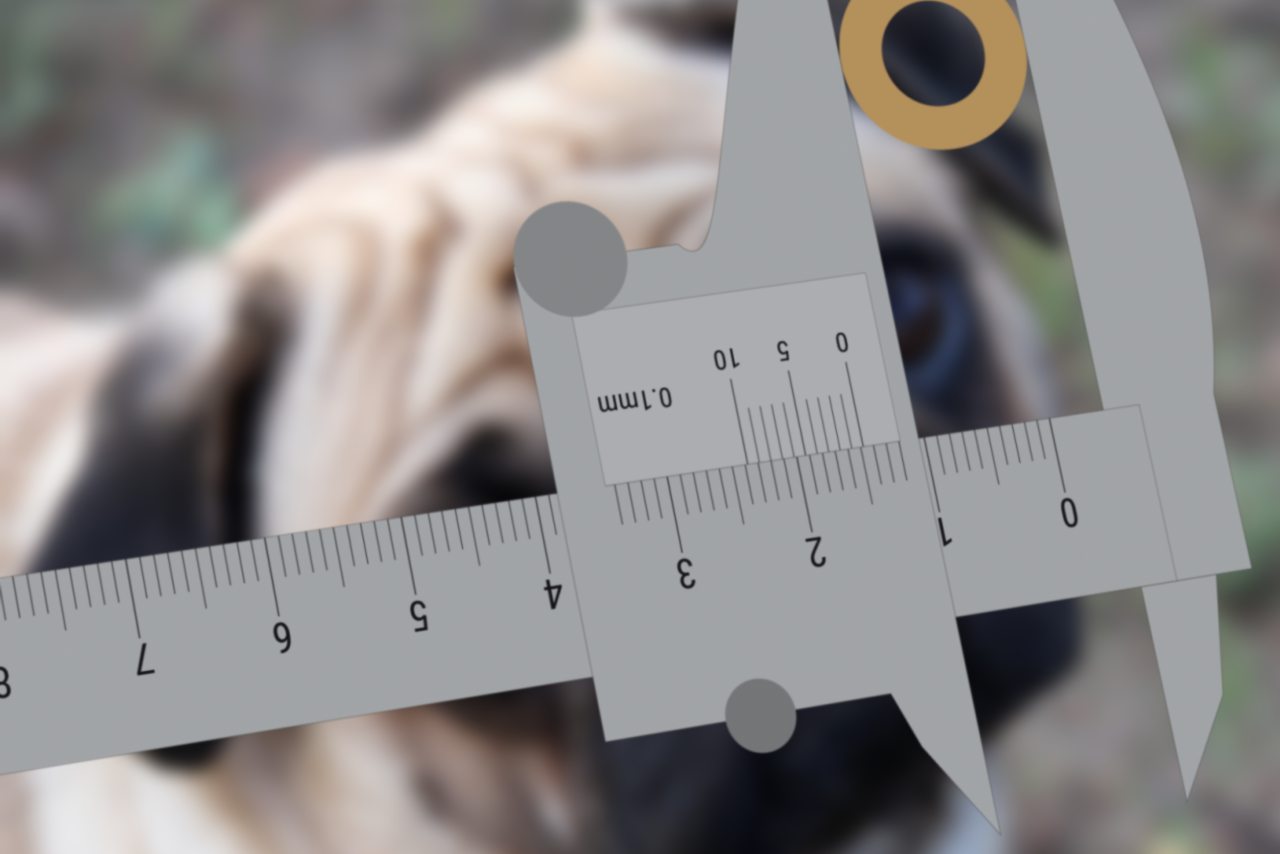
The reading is 14.8 mm
